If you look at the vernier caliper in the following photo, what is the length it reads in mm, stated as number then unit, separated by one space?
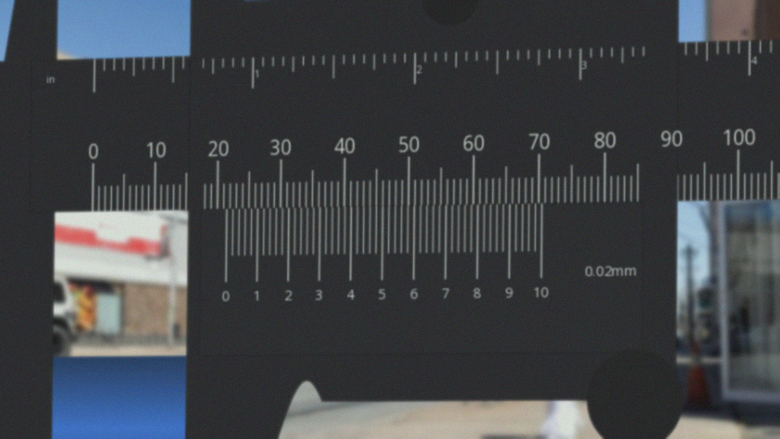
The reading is 21.5 mm
